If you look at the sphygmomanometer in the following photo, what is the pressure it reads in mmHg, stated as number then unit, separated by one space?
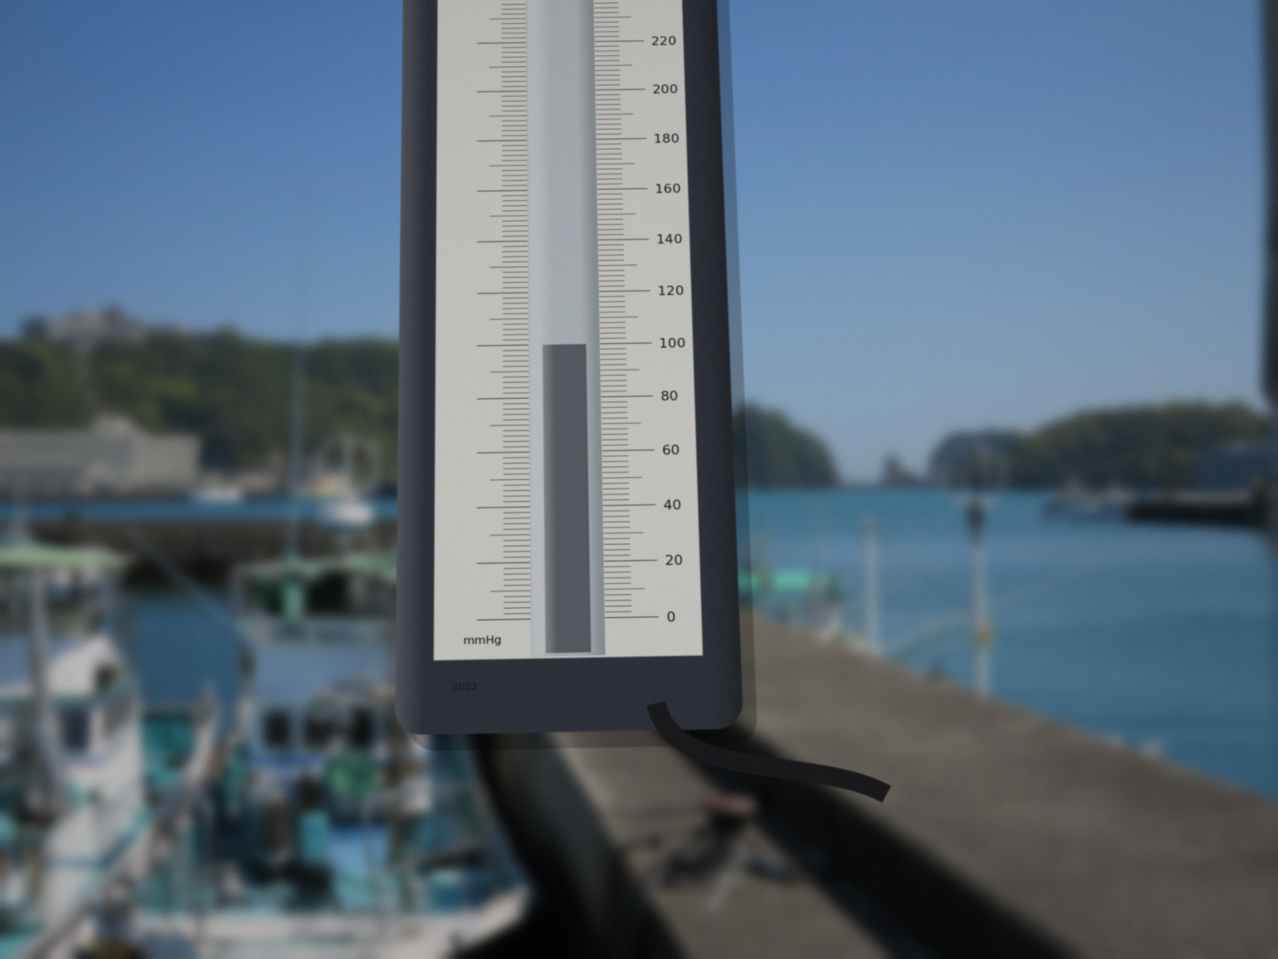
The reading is 100 mmHg
